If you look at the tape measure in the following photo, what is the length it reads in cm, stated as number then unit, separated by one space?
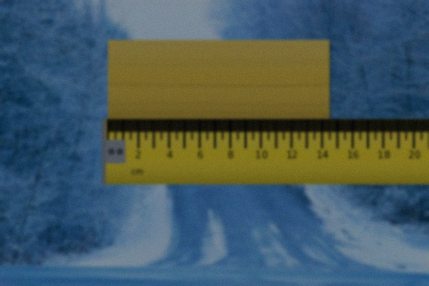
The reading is 14.5 cm
